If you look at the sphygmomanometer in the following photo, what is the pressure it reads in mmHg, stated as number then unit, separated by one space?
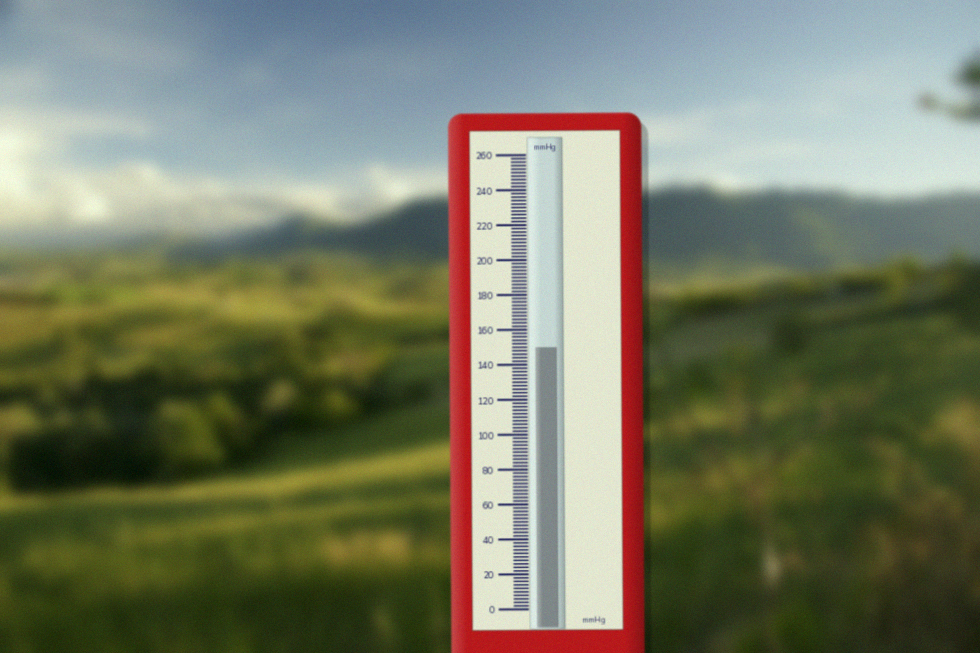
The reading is 150 mmHg
